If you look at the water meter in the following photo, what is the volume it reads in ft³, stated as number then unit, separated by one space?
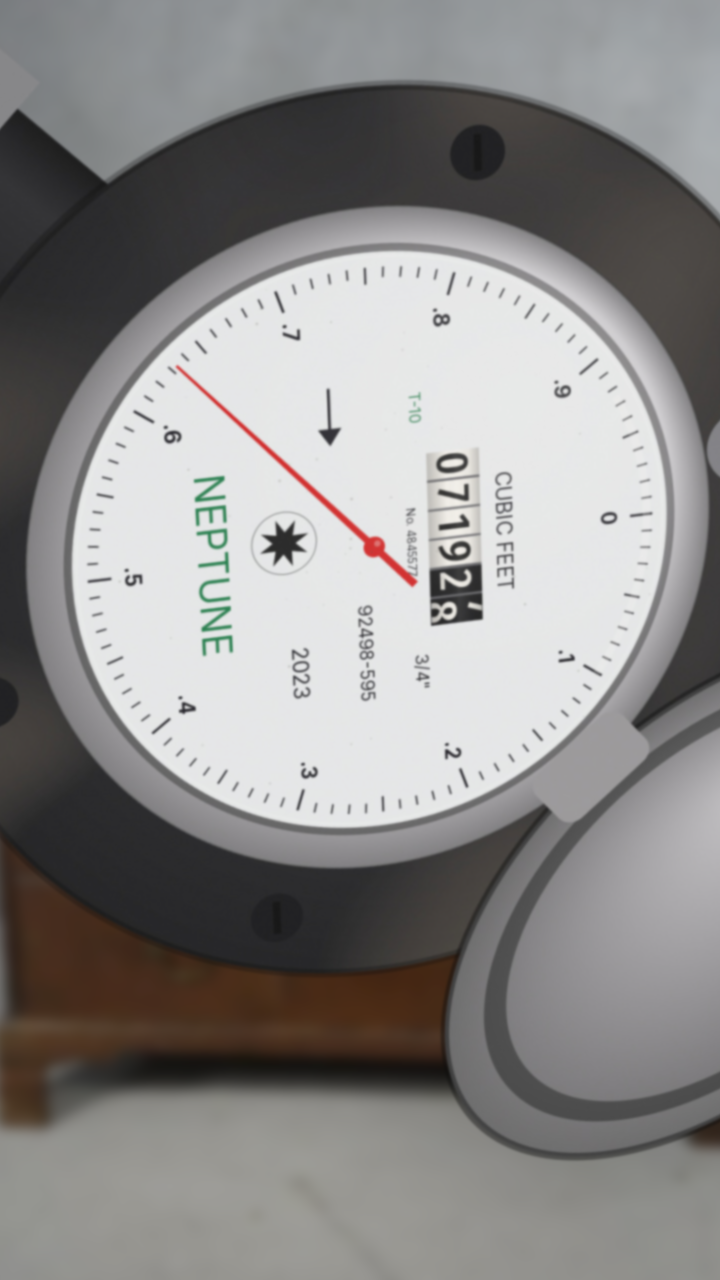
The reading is 71927.63 ft³
